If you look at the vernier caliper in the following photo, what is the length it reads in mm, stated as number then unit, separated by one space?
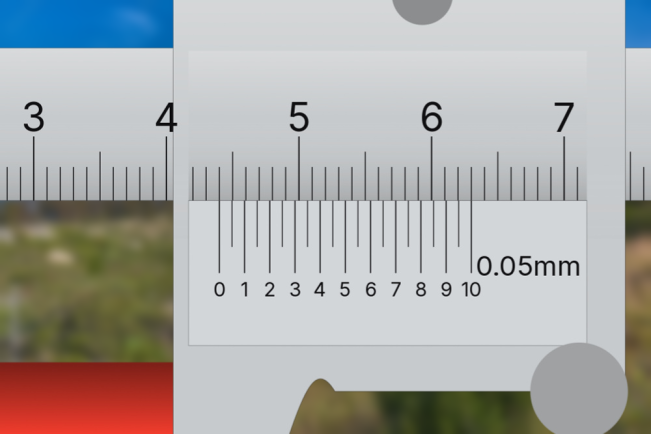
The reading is 44.0 mm
